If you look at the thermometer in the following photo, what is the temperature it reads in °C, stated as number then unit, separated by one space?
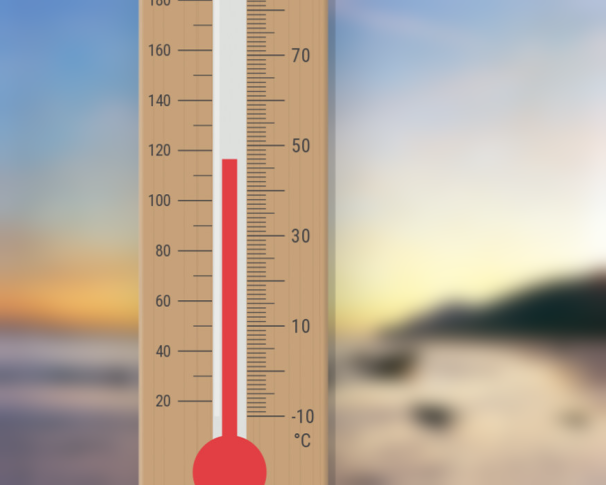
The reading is 47 °C
